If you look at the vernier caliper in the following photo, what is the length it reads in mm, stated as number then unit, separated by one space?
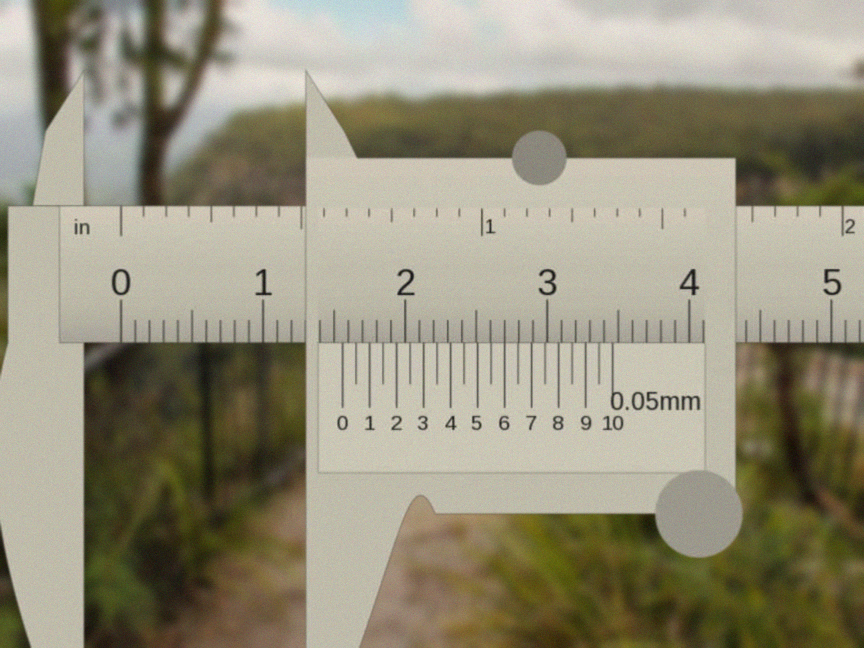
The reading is 15.6 mm
